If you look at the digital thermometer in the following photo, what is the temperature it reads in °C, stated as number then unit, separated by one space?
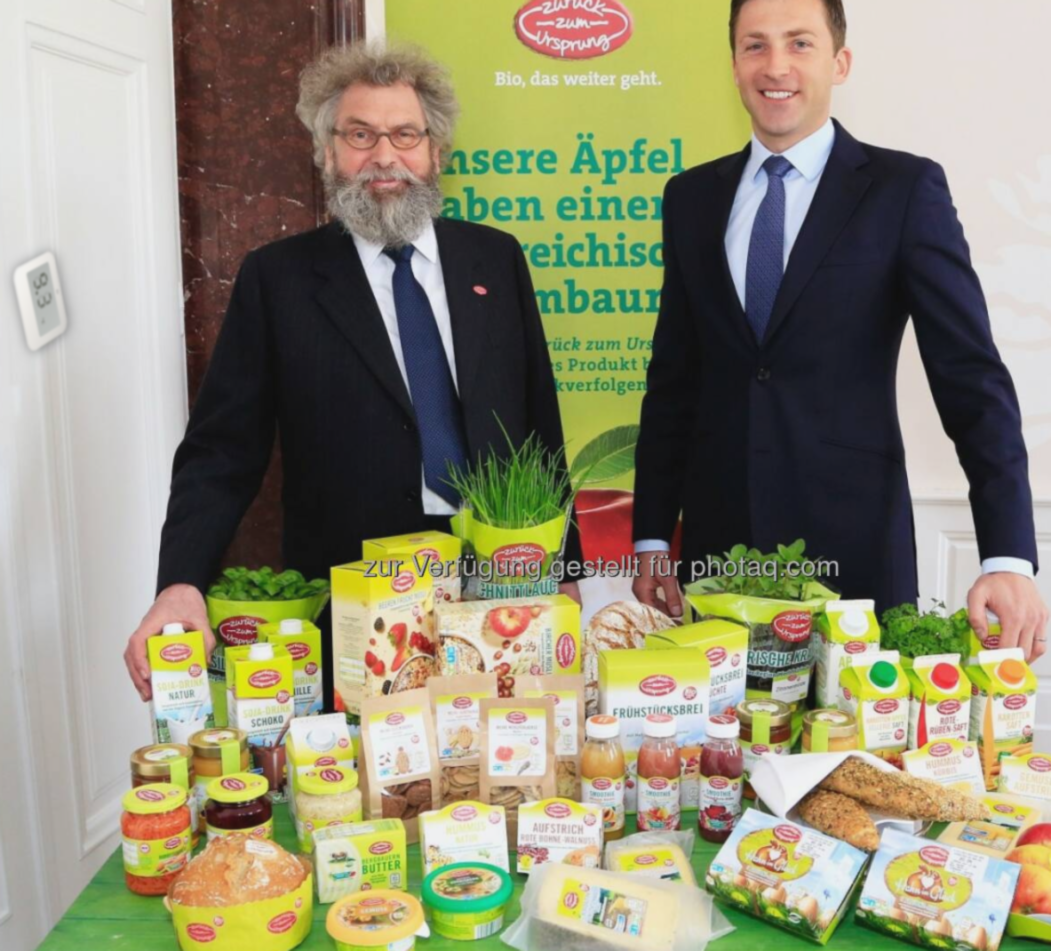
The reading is 9.3 °C
